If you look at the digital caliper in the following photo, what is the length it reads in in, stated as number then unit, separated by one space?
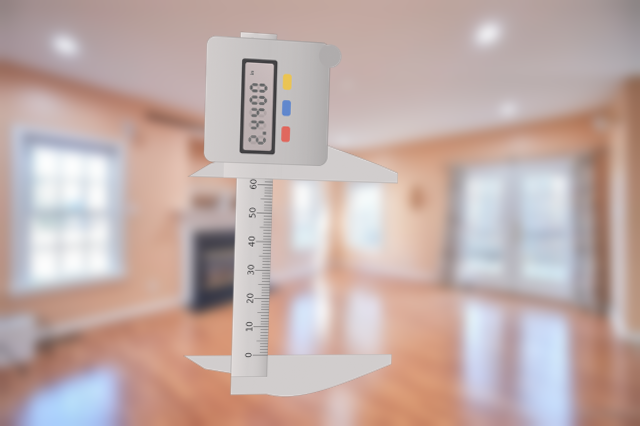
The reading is 2.4400 in
